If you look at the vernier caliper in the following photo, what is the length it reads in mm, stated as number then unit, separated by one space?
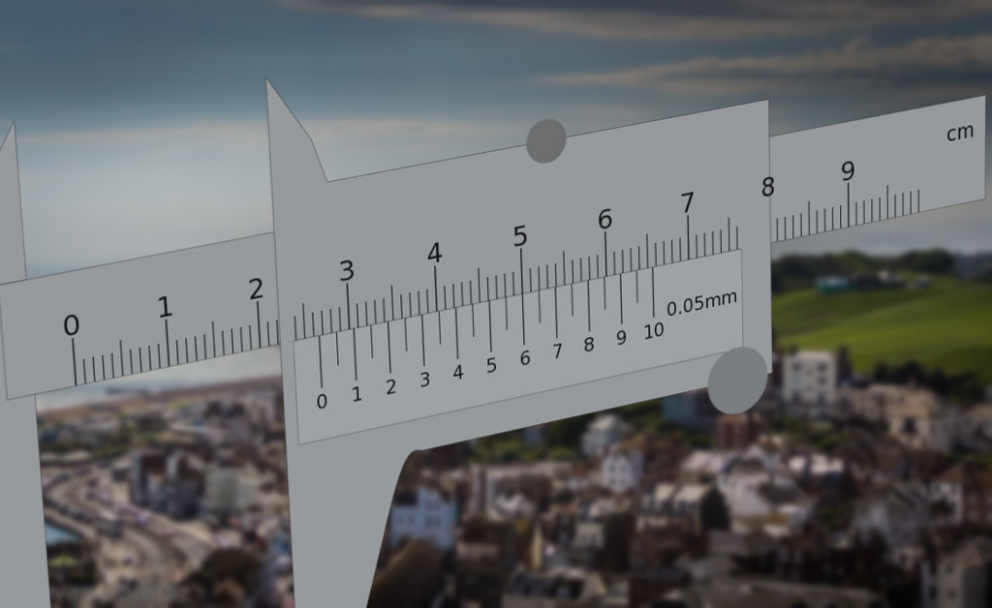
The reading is 26.6 mm
